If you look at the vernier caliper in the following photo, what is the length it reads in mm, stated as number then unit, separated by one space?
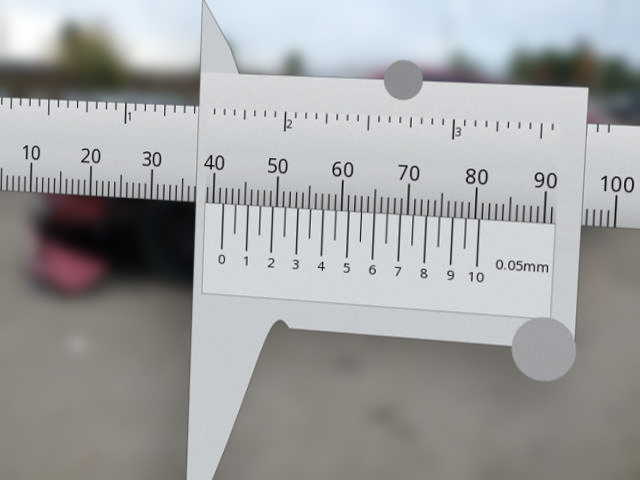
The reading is 41.6 mm
